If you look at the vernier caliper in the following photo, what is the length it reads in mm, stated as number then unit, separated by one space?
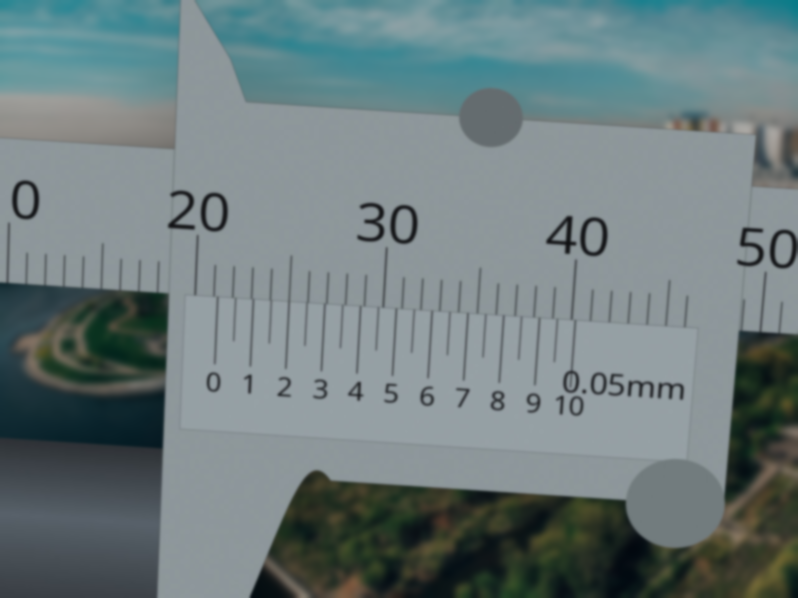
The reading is 21.2 mm
